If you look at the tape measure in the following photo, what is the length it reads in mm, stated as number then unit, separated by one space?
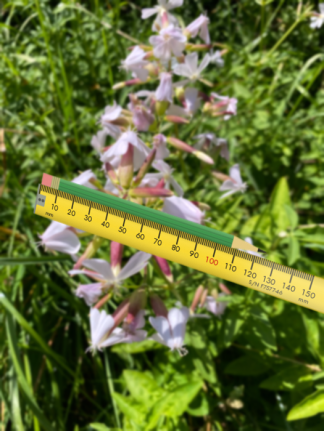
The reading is 125 mm
